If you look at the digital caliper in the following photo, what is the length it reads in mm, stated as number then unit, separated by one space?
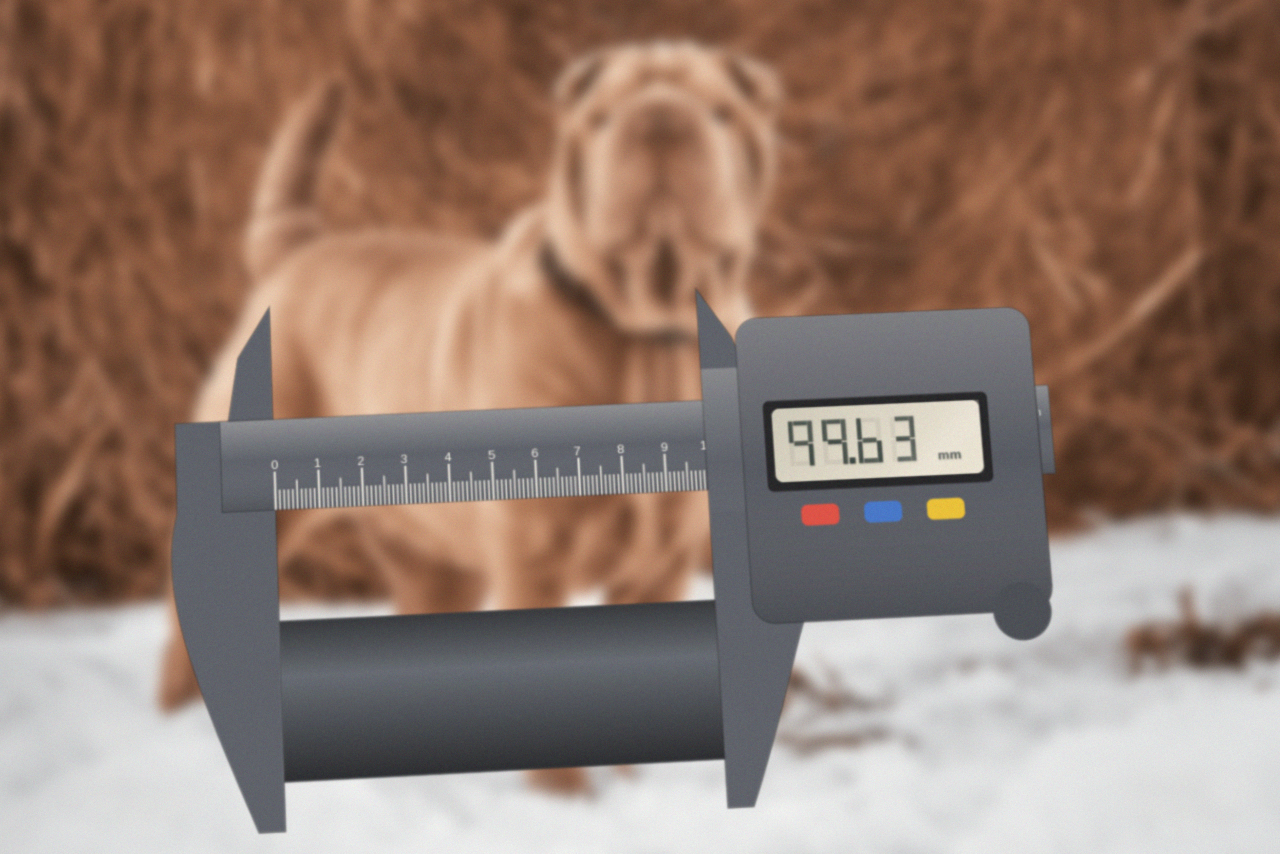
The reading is 99.63 mm
